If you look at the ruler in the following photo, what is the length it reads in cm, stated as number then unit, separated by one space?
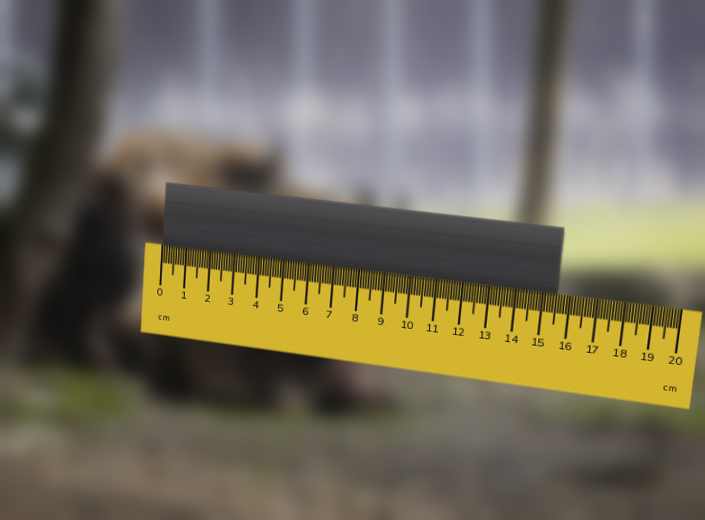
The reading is 15.5 cm
